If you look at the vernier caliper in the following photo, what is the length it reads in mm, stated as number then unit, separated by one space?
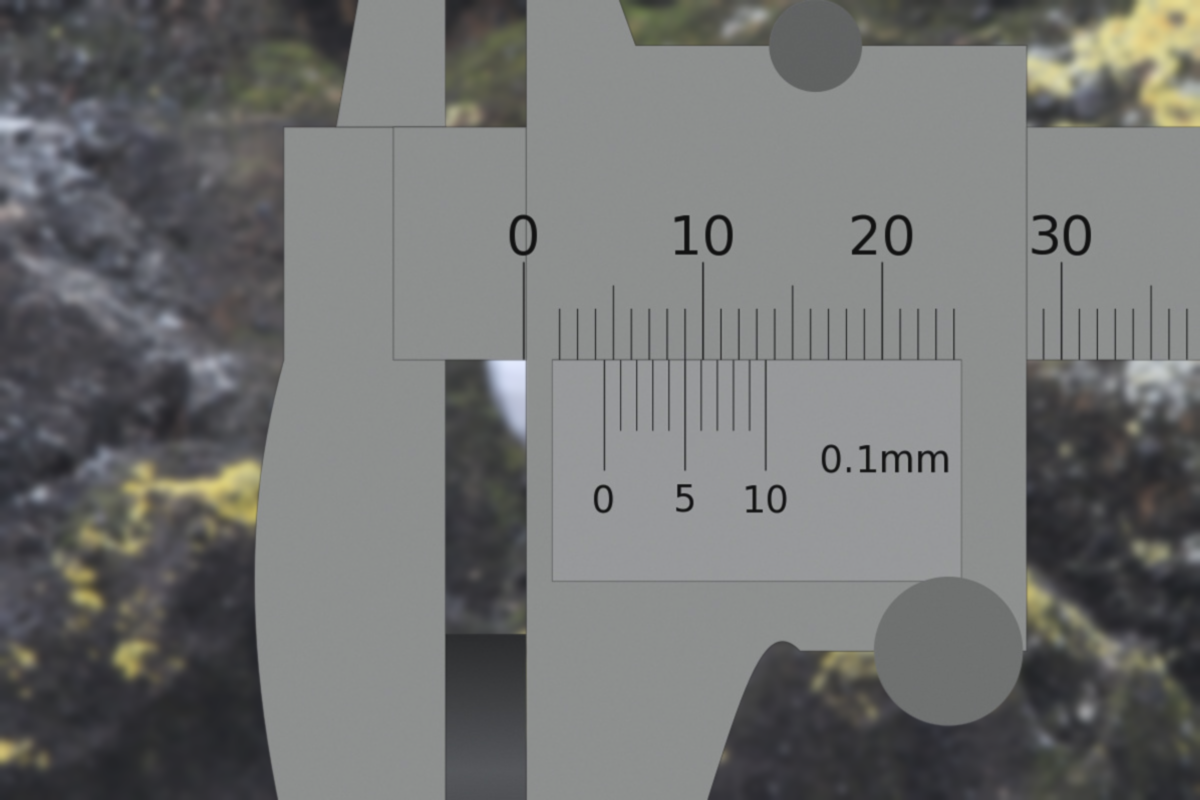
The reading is 4.5 mm
